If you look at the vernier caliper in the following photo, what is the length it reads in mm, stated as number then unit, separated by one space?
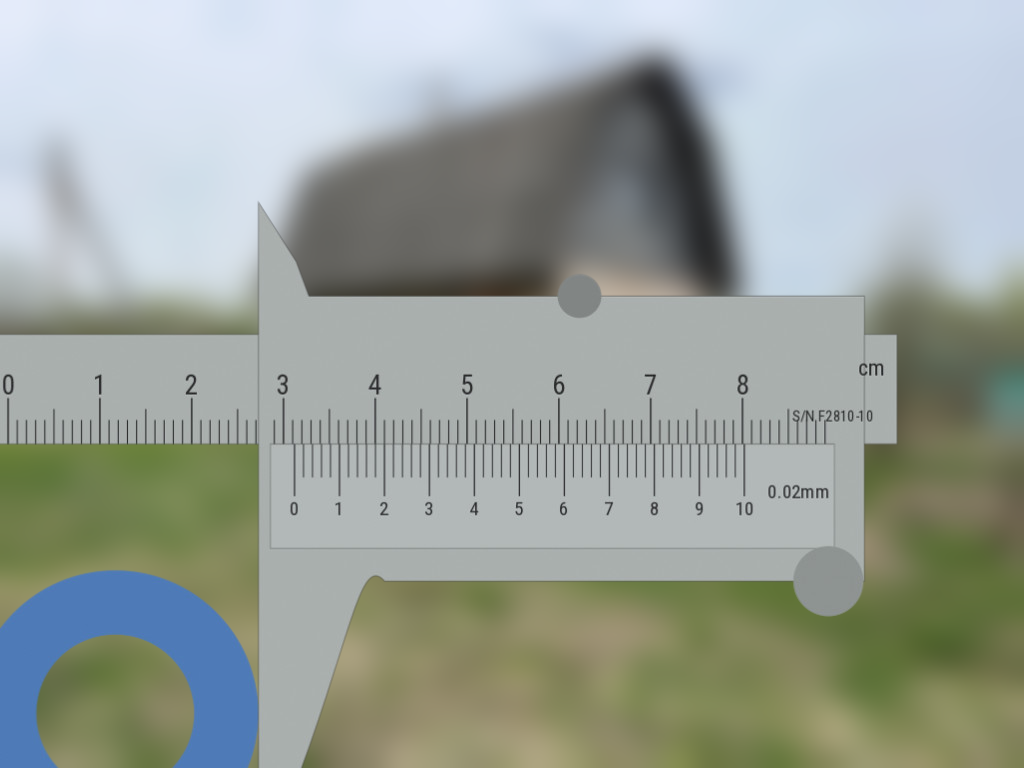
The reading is 31.2 mm
